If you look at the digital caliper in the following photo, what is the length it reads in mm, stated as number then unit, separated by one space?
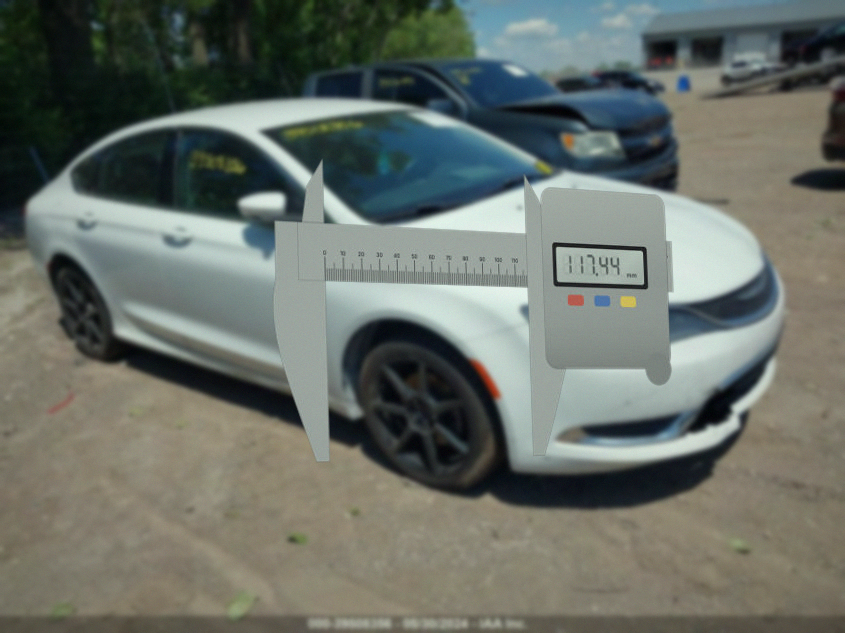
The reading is 117.44 mm
